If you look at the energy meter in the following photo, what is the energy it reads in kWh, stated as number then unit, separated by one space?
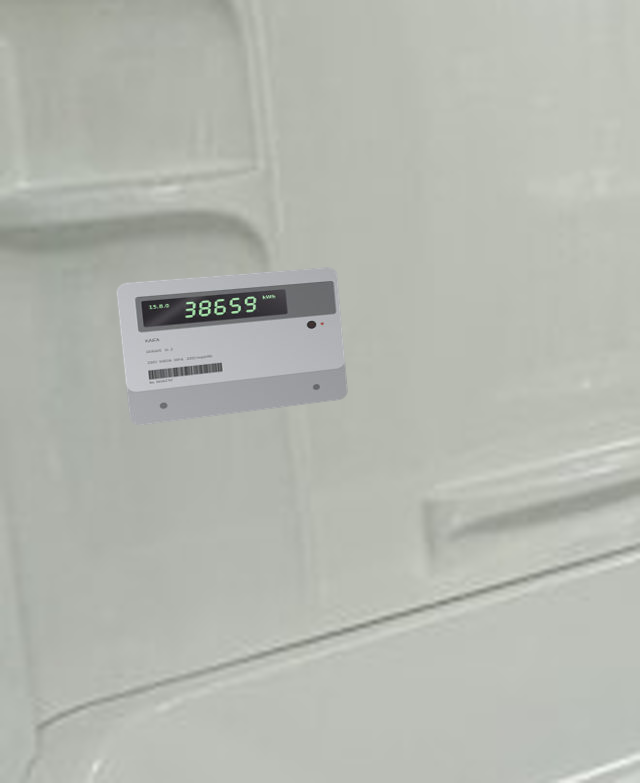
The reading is 38659 kWh
